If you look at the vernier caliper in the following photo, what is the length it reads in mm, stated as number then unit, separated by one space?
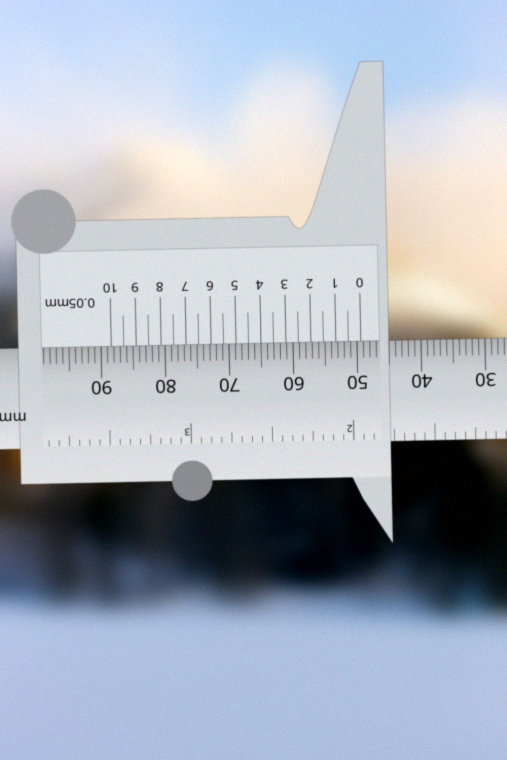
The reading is 49.4 mm
